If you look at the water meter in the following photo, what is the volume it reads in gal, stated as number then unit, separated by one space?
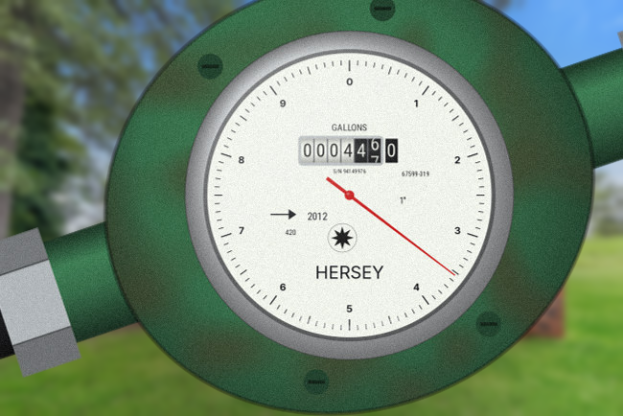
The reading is 4463.5 gal
